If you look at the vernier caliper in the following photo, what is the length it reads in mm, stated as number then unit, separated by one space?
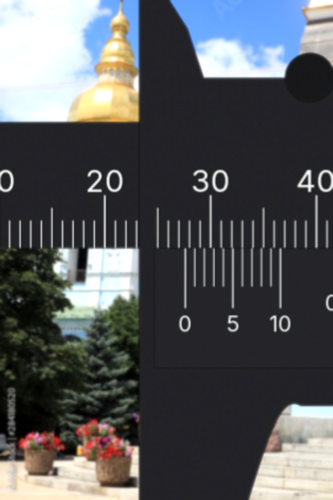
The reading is 27.6 mm
